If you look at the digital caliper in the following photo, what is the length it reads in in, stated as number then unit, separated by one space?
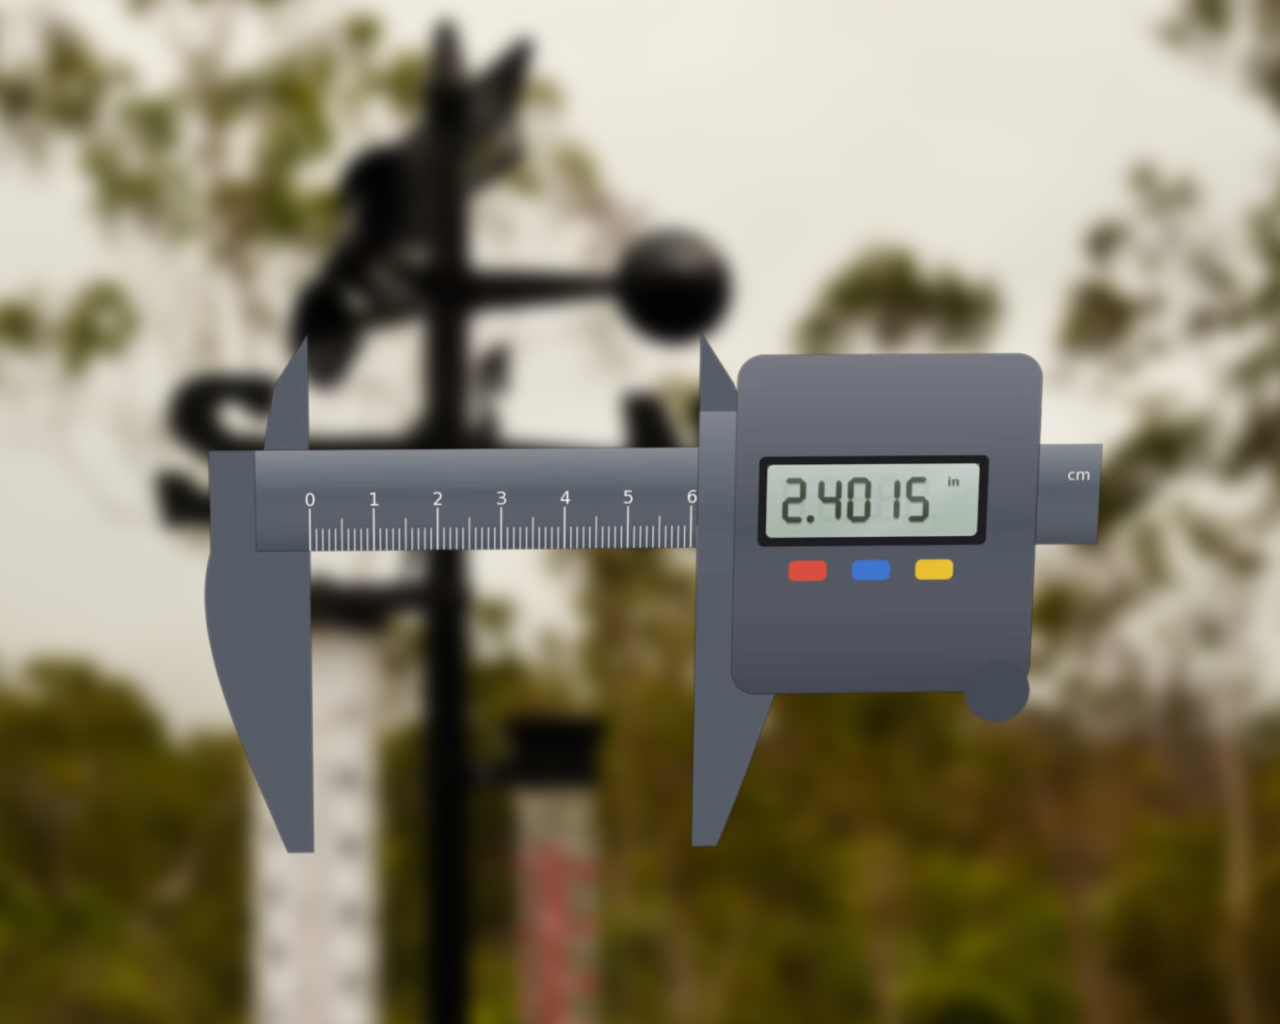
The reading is 2.4015 in
